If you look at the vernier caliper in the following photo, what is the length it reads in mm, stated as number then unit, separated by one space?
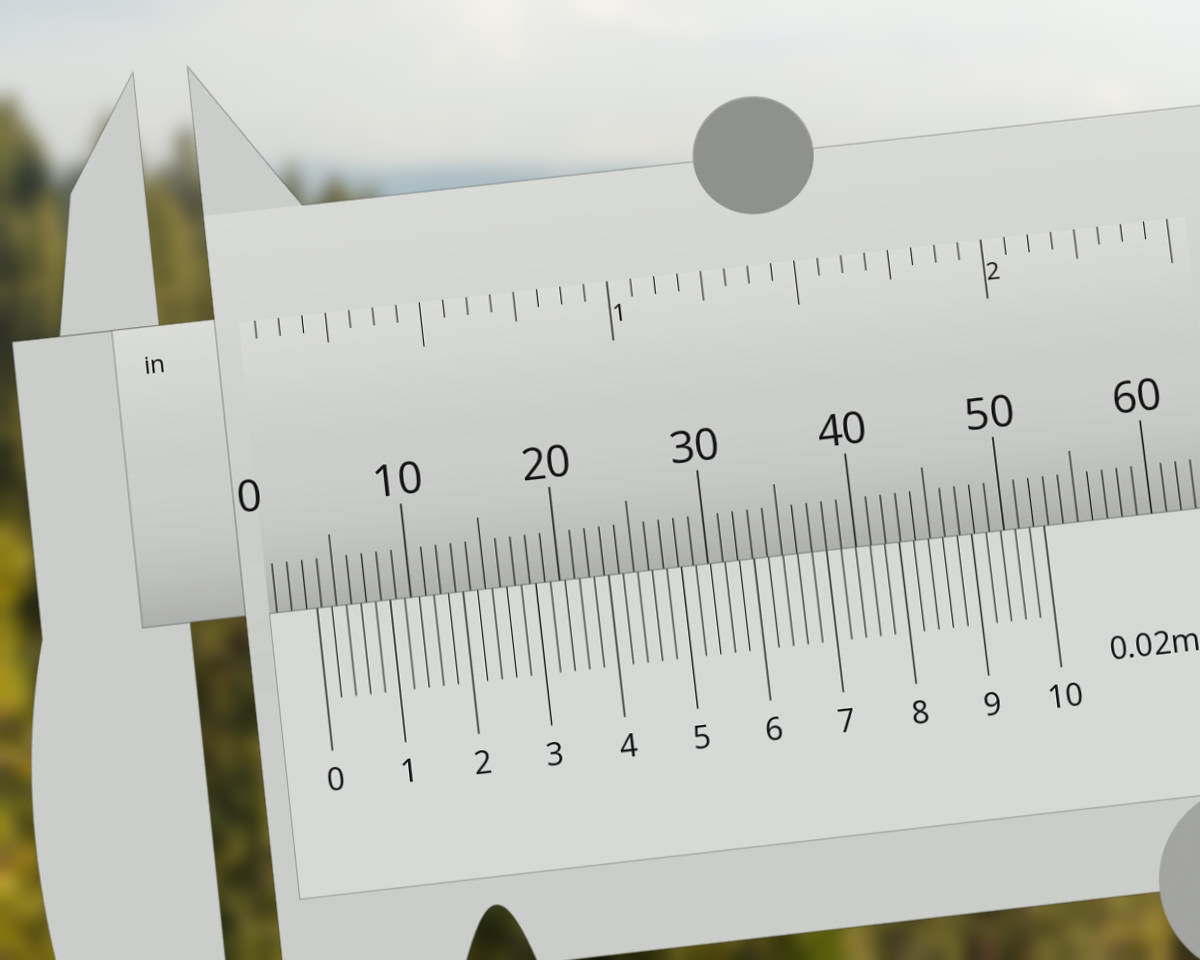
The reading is 3.7 mm
